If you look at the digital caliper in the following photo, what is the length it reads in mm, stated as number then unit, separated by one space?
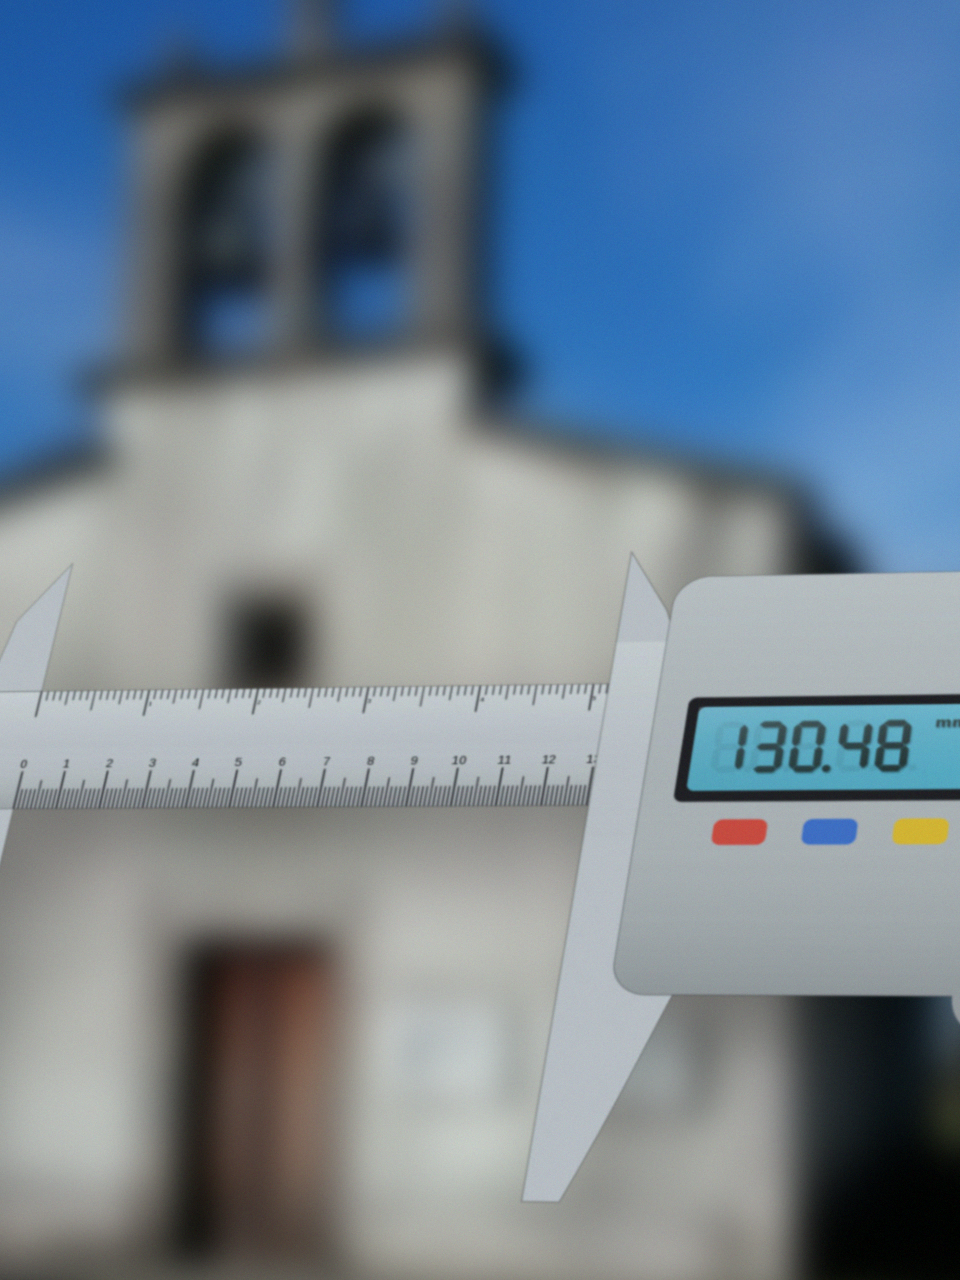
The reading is 130.48 mm
